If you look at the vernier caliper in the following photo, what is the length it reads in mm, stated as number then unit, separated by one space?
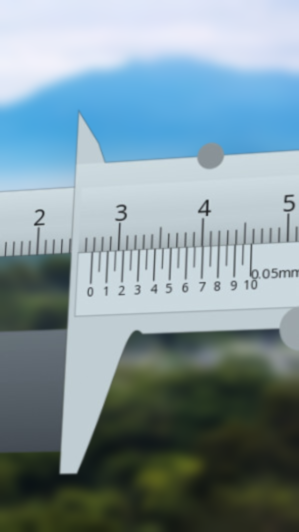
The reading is 26.8 mm
